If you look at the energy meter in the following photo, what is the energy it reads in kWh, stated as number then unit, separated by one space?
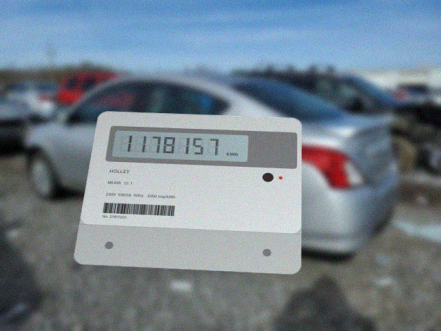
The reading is 1178157 kWh
